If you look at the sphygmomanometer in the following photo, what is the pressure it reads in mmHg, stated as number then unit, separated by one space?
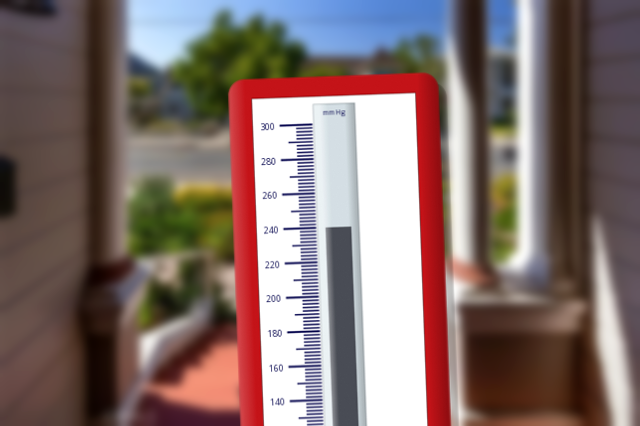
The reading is 240 mmHg
